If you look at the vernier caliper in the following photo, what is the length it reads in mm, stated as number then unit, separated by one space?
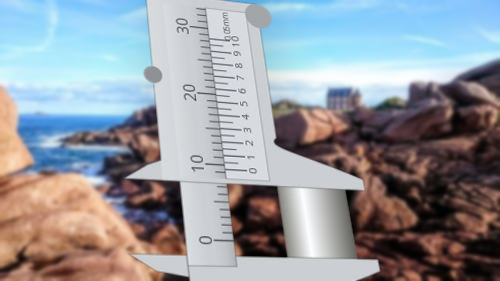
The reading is 9.4 mm
